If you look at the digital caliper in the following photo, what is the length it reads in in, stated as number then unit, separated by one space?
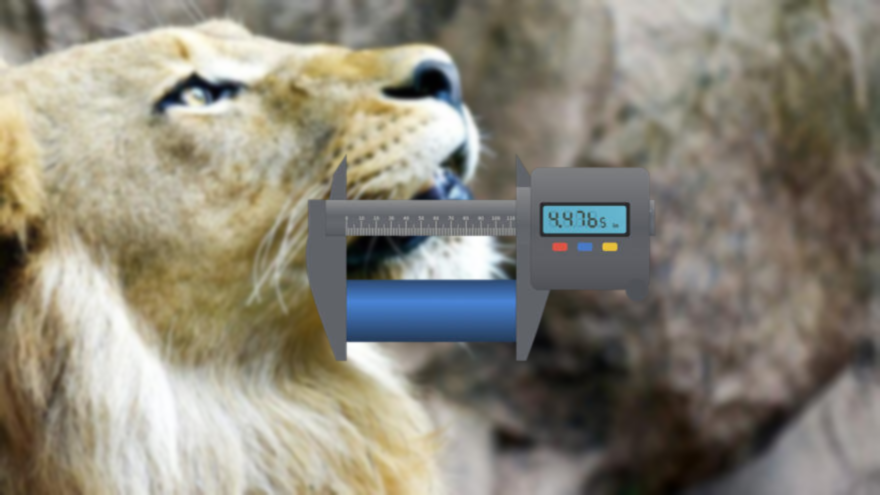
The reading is 4.4765 in
